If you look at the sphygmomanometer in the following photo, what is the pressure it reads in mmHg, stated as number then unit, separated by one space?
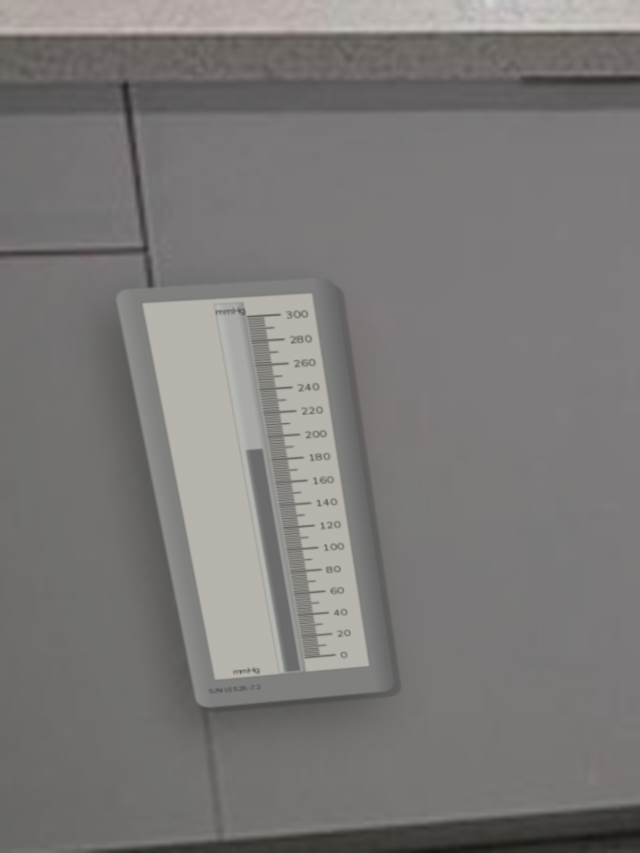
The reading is 190 mmHg
